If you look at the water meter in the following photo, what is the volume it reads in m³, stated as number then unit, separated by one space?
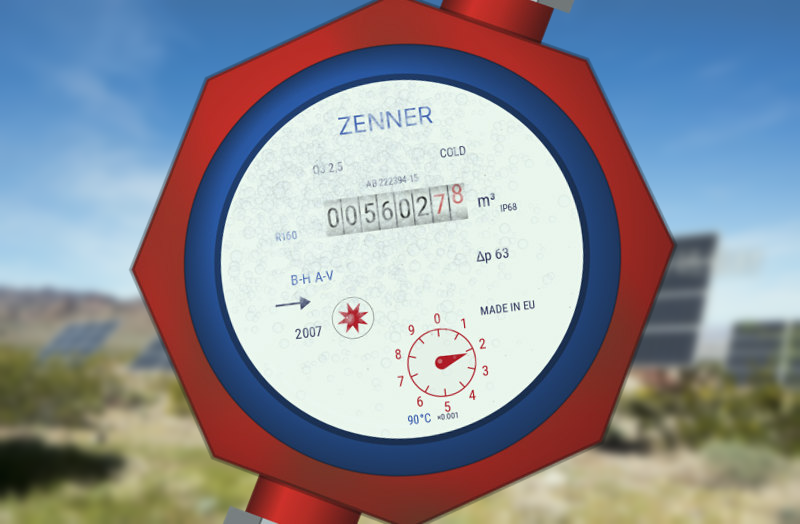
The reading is 5602.782 m³
